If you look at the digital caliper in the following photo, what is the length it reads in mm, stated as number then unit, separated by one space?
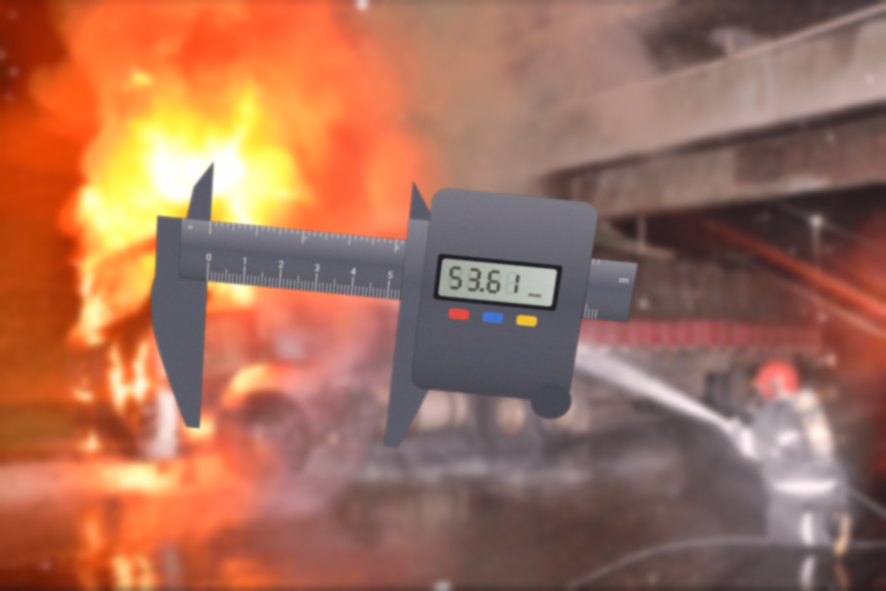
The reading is 53.61 mm
